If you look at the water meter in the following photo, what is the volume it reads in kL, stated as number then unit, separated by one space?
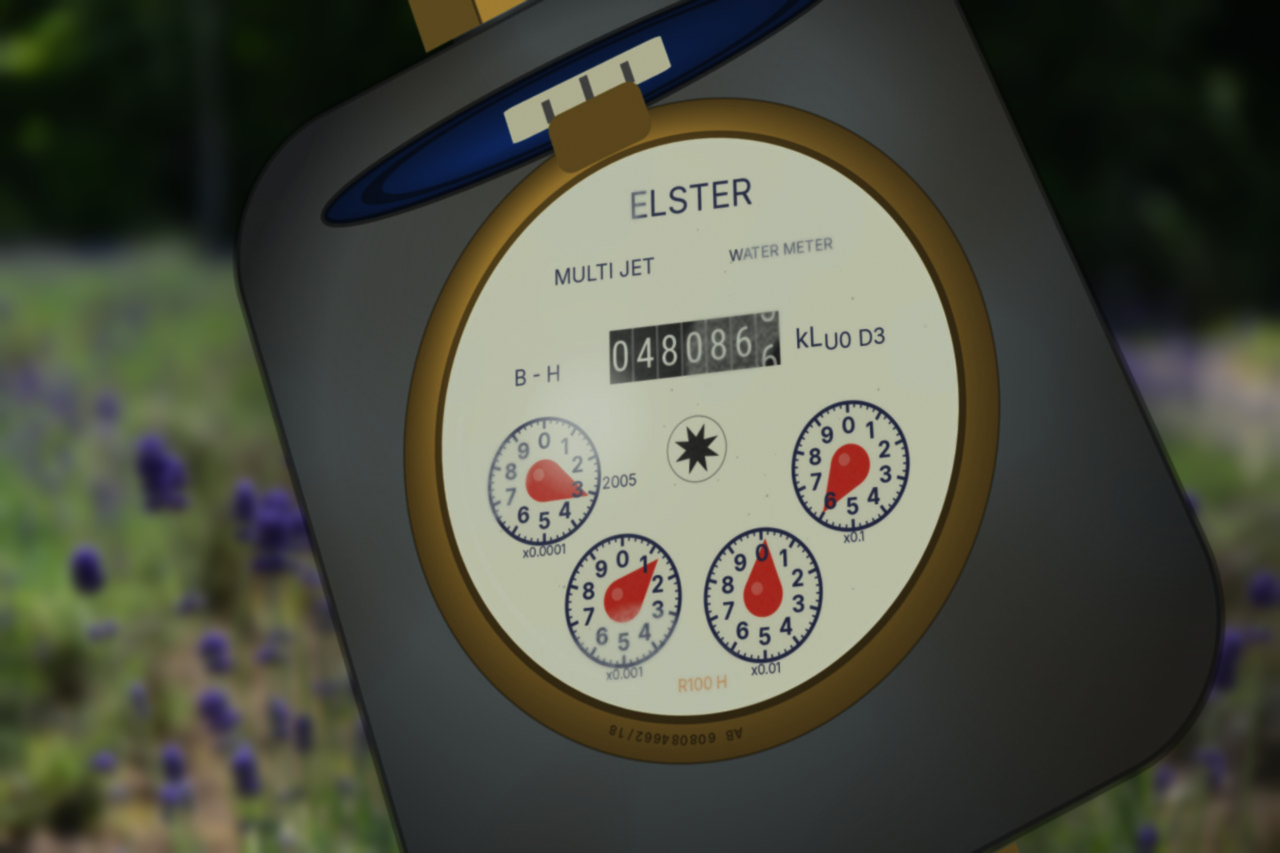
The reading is 480865.6013 kL
